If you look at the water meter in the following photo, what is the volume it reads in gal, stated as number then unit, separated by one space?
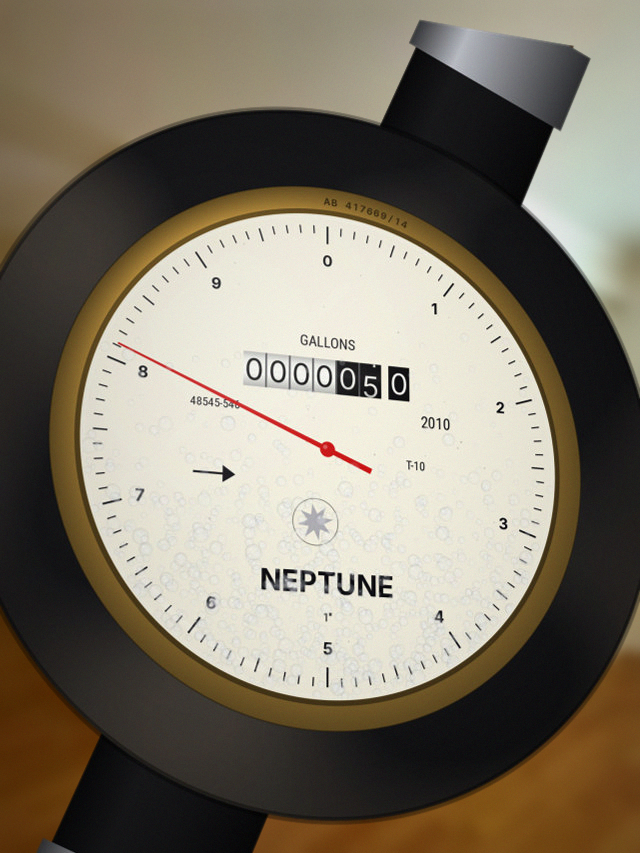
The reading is 48.1 gal
